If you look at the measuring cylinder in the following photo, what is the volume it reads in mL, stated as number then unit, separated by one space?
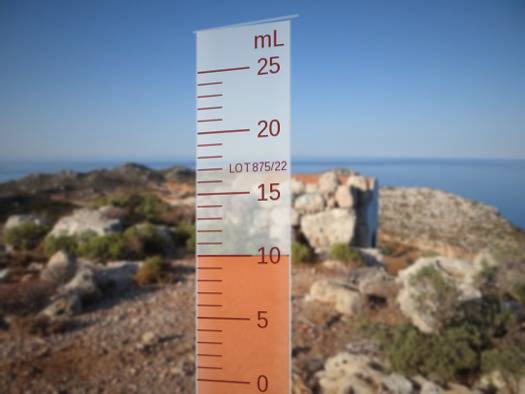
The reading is 10 mL
